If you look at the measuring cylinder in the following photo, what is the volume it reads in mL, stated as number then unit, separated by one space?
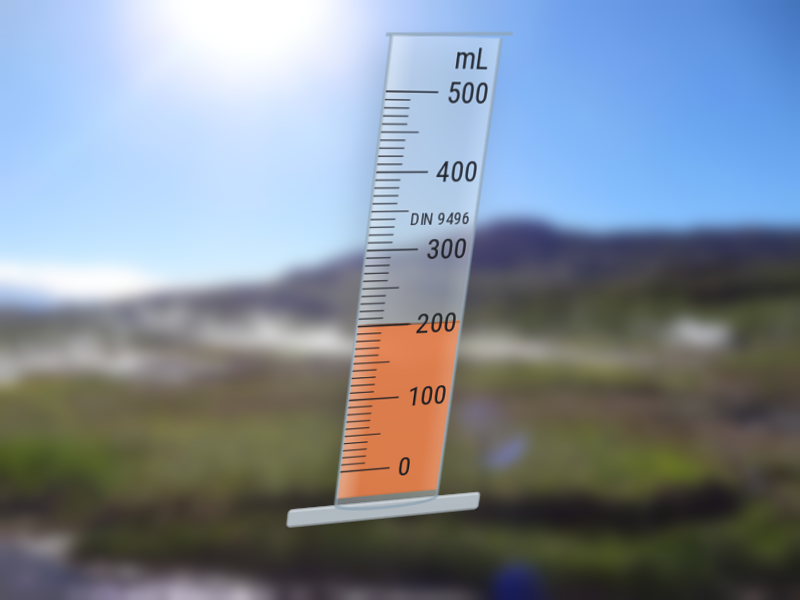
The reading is 200 mL
